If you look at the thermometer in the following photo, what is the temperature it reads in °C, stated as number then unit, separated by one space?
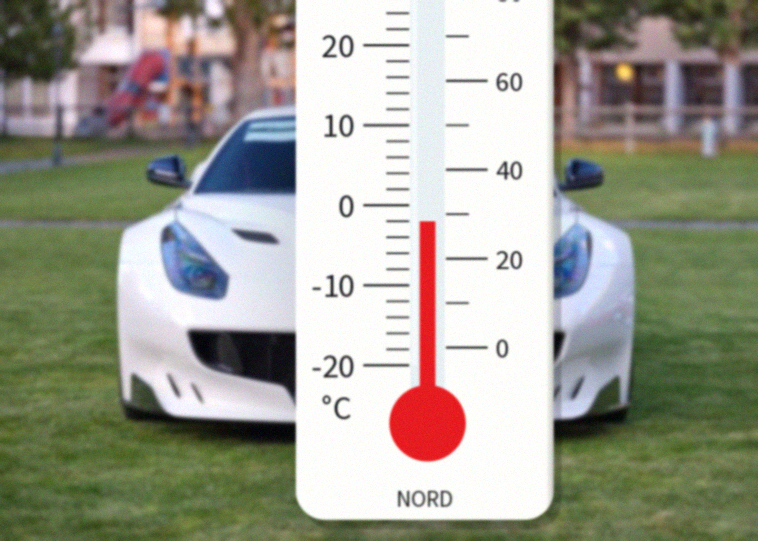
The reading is -2 °C
